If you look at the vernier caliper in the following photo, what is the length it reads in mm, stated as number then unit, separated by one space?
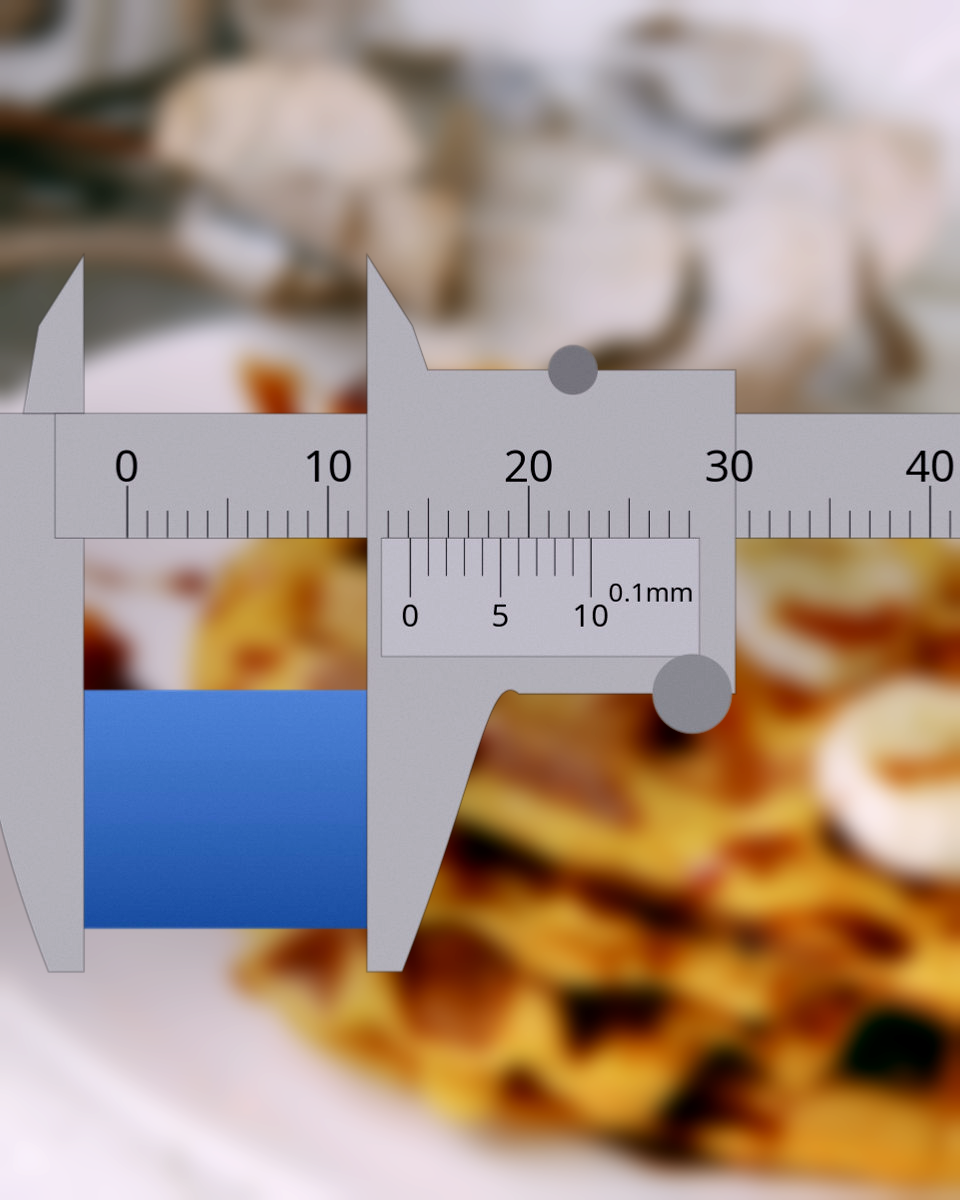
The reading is 14.1 mm
